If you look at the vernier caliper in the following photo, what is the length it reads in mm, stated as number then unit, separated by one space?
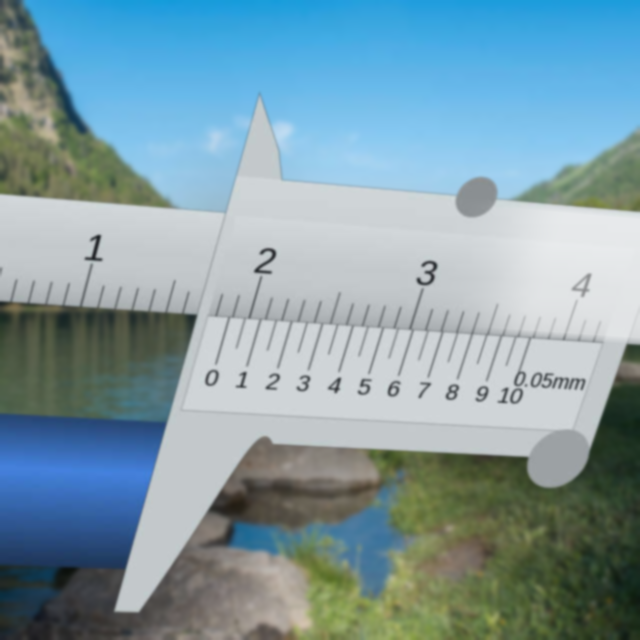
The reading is 18.8 mm
